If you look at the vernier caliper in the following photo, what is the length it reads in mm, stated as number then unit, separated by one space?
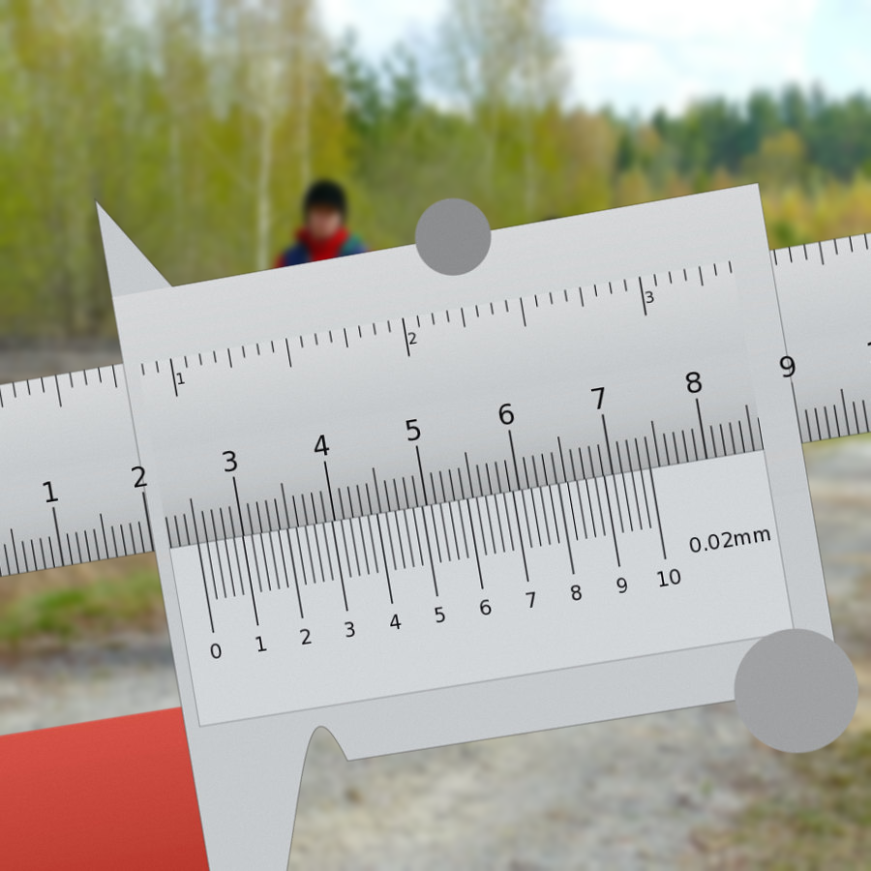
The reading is 25.0 mm
